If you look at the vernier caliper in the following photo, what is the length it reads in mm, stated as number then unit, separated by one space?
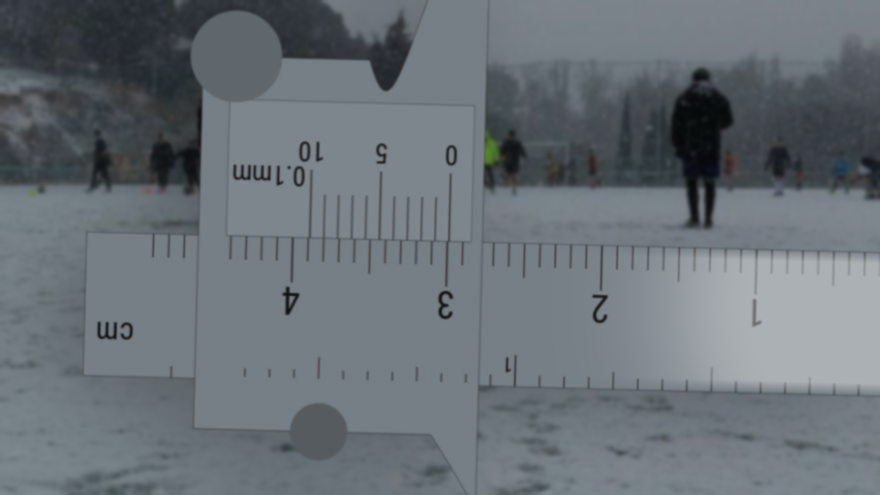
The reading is 29.9 mm
